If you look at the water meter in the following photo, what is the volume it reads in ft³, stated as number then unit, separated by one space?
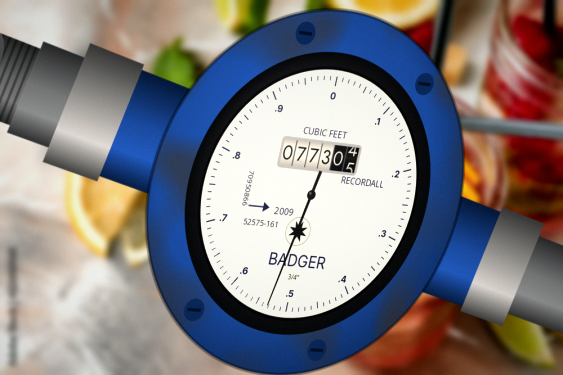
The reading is 77304.53 ft³
